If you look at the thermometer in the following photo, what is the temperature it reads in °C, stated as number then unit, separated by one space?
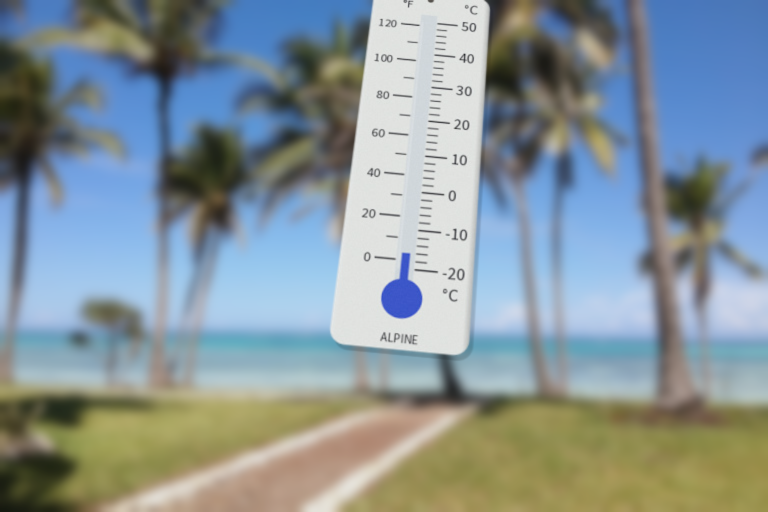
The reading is -16 °C
